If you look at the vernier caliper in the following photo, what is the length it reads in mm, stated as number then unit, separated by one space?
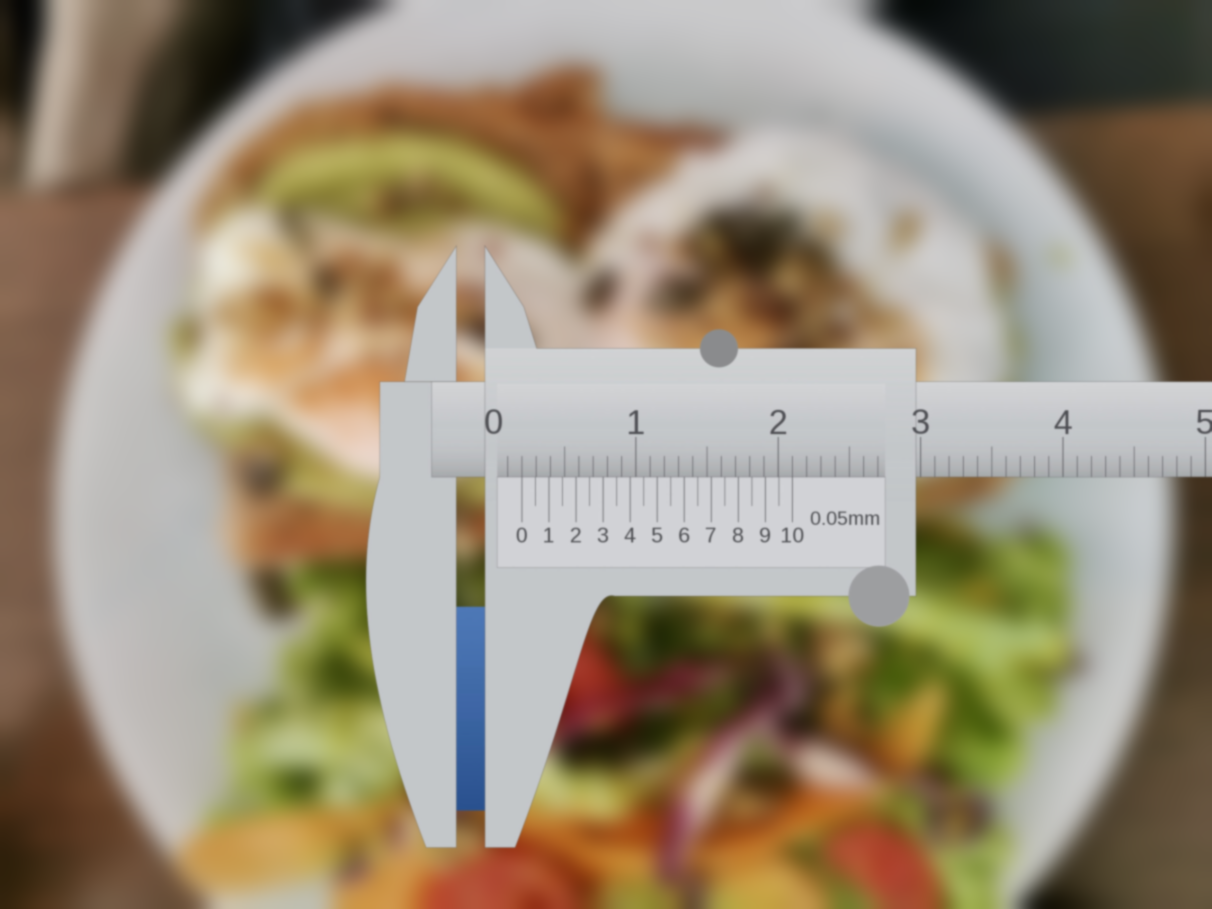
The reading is 2.0 mm
